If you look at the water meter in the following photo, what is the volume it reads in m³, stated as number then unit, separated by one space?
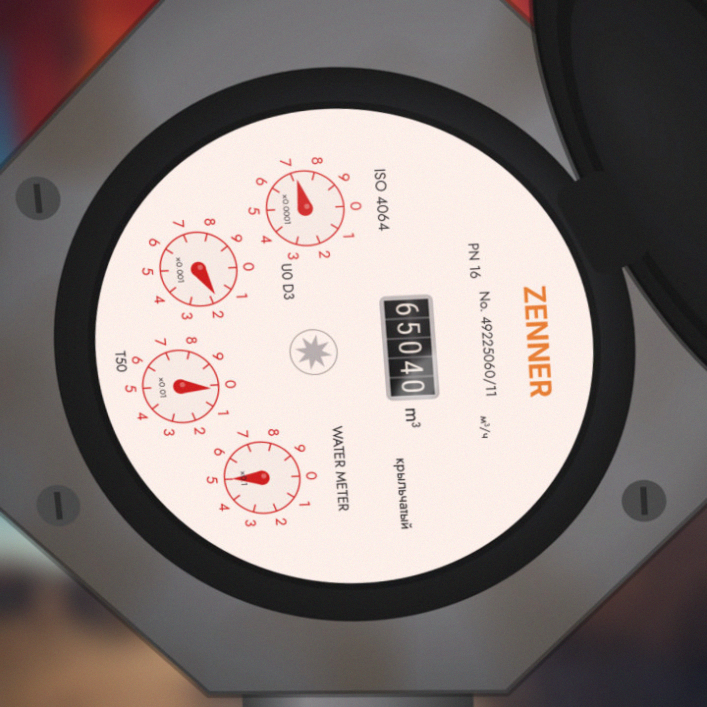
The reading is 65040.5017 m³
